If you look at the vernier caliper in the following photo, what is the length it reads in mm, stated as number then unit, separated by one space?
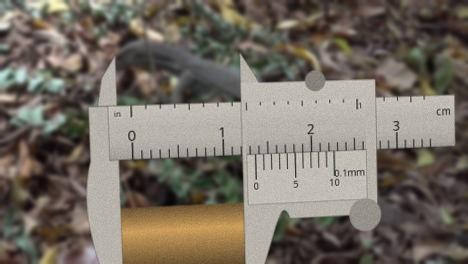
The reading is 13.6 mm
